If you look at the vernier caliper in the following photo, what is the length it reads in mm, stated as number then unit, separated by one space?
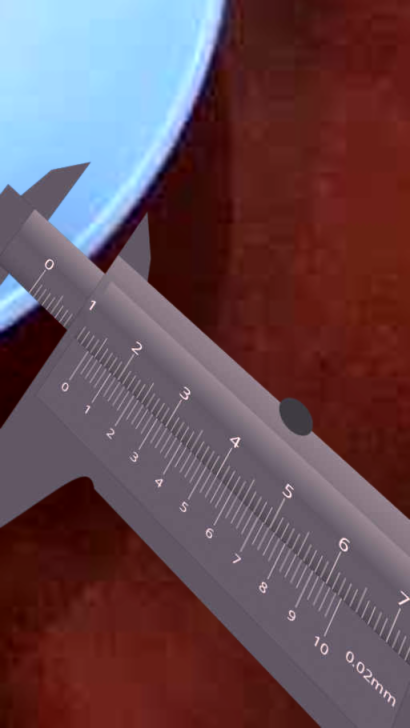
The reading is 13.6 mm
